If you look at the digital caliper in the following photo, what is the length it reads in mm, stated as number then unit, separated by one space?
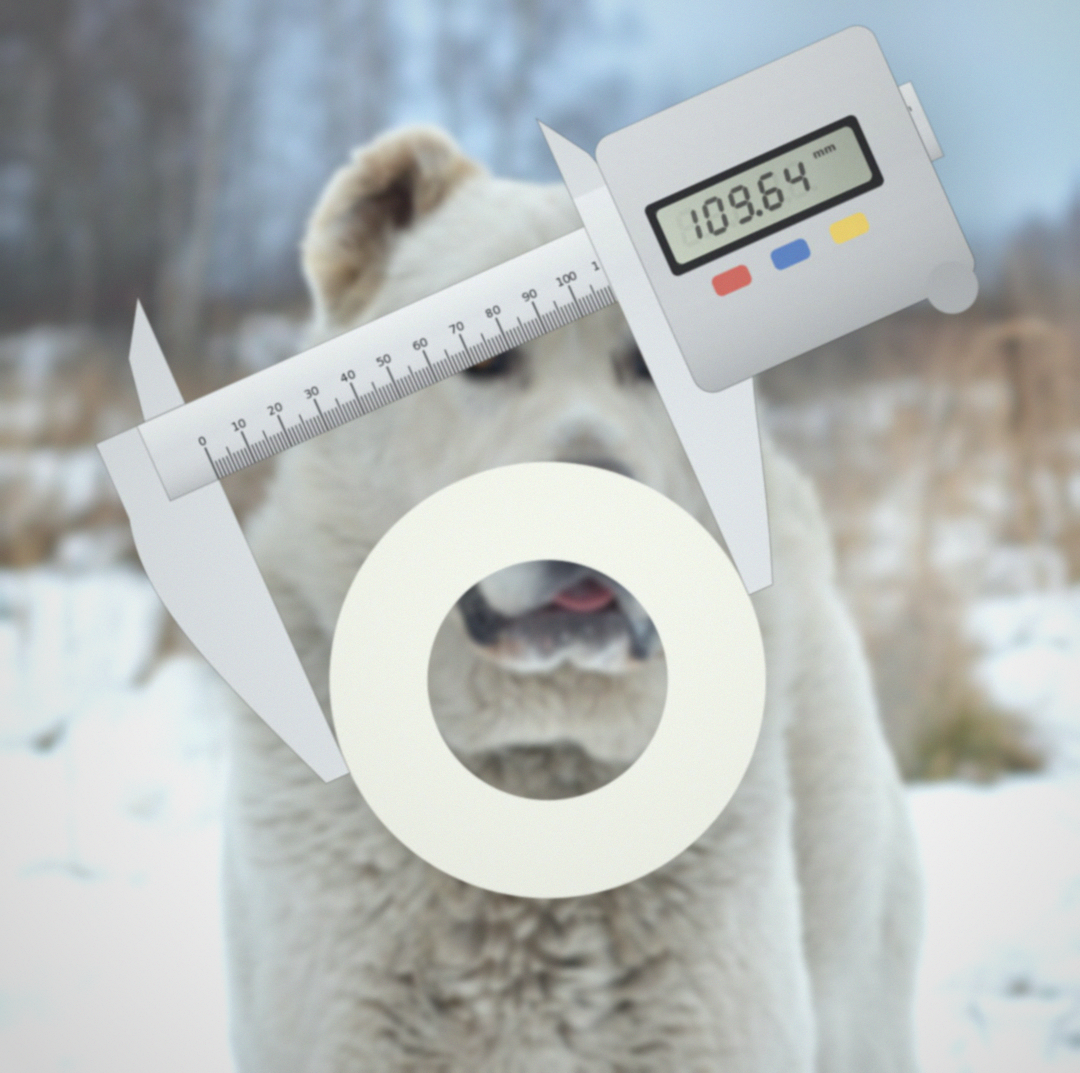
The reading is 109.64 mm
